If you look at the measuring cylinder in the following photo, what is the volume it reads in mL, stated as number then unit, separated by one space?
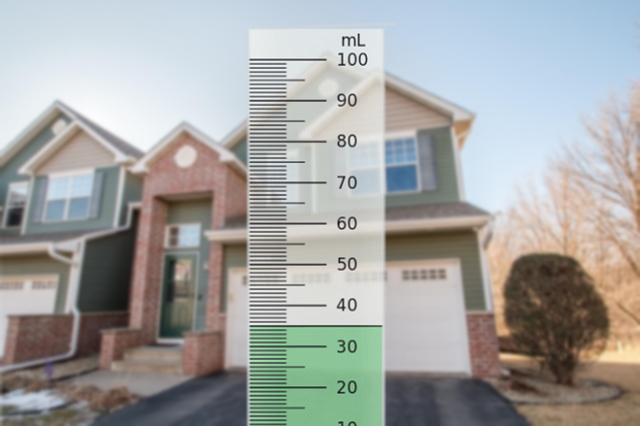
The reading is 35 mL
